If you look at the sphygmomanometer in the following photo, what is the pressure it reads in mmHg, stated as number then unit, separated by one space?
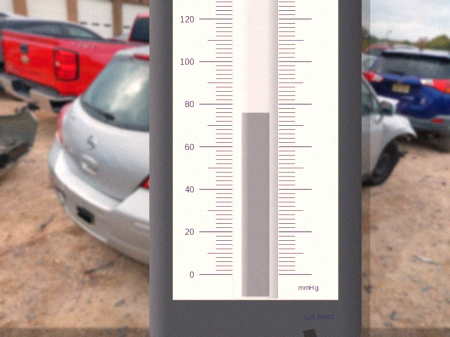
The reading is 76 mmHg
